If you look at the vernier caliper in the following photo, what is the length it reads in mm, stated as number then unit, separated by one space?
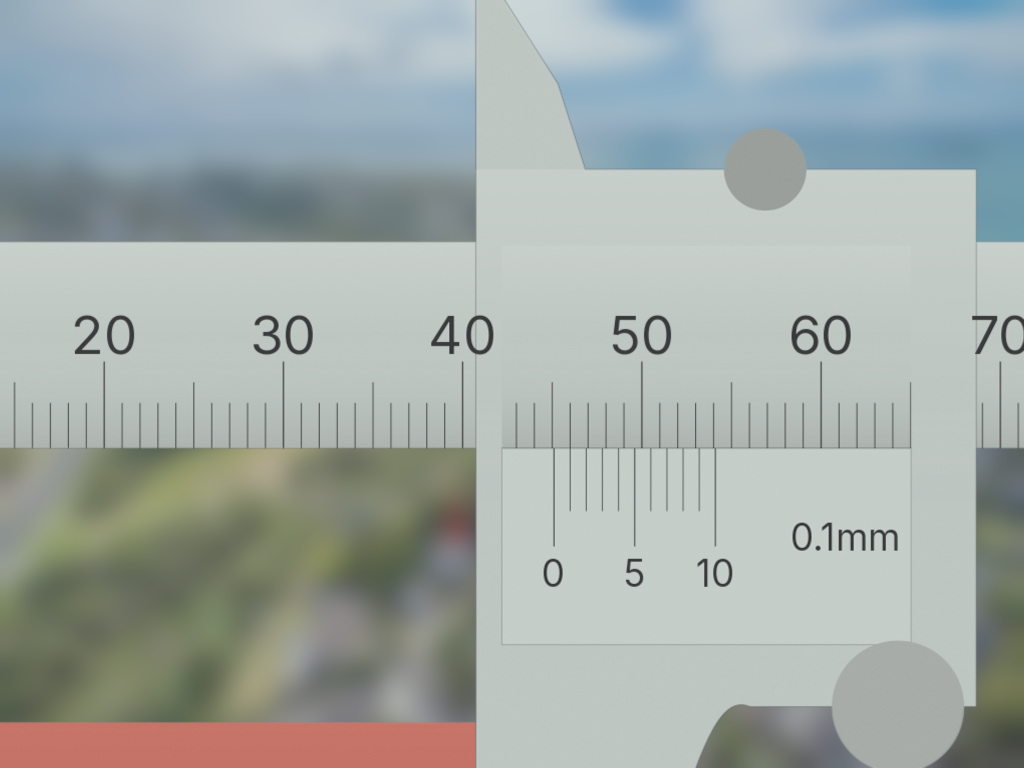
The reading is 45.1 mm
